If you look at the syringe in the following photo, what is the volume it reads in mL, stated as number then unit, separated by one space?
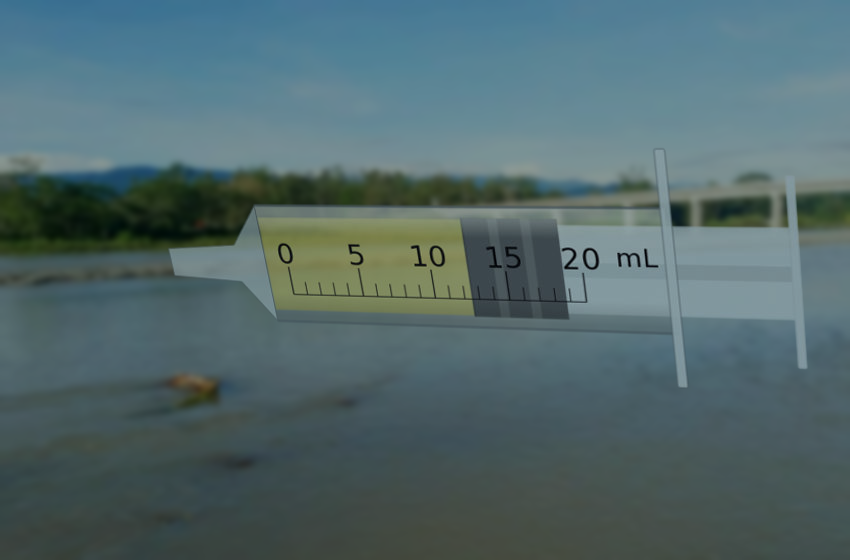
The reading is 12.5 mL
